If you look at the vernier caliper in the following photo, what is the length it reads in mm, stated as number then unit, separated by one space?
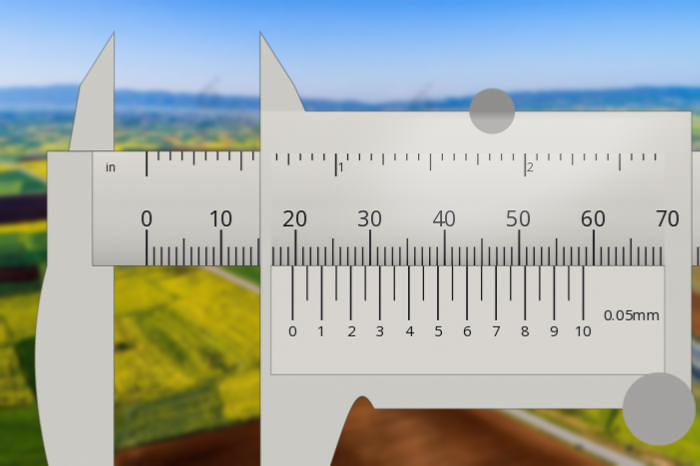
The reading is 19.6 mm
